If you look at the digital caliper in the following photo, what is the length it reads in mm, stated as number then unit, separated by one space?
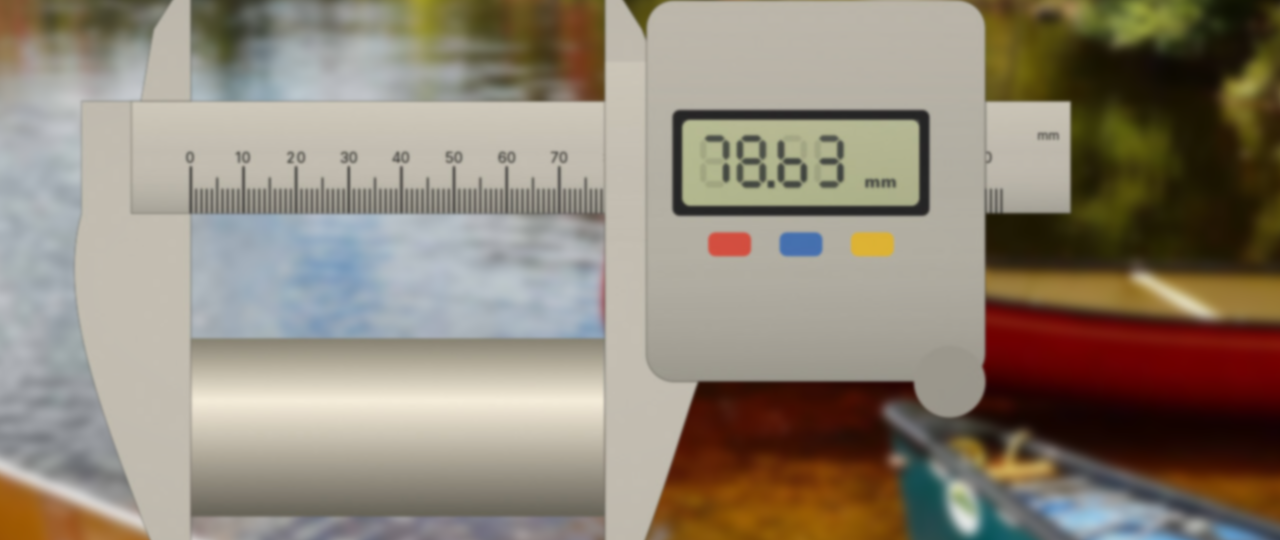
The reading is 78.63 mm
